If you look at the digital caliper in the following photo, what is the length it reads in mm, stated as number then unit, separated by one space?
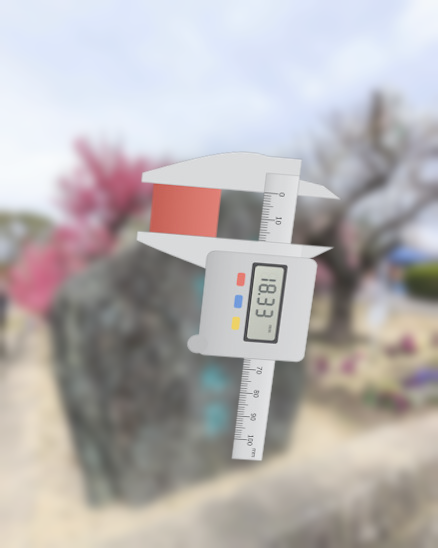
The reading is 18.33 mm
